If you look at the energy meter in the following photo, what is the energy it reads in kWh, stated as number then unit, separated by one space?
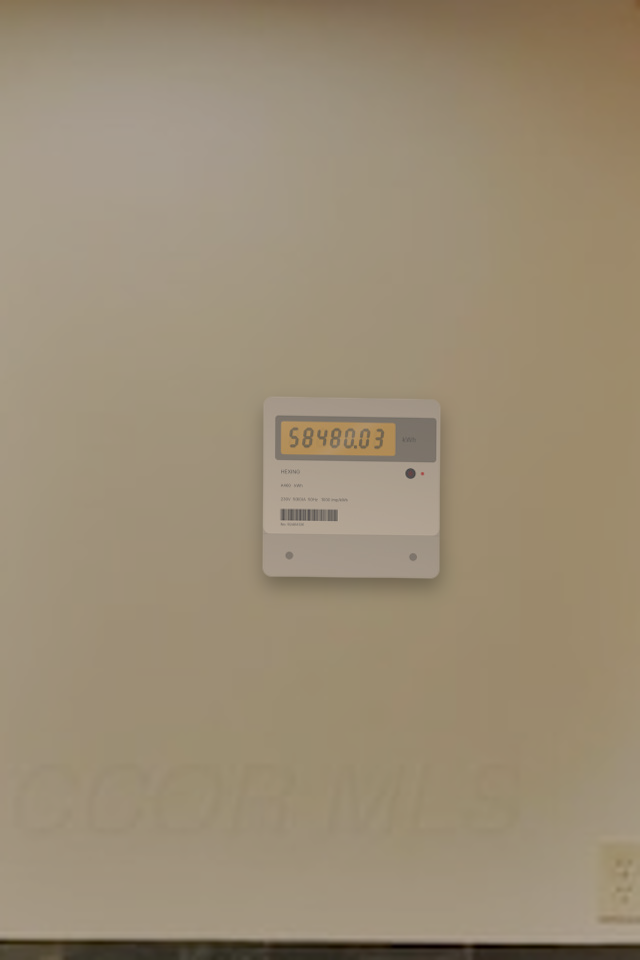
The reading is 58480.03 kWh
